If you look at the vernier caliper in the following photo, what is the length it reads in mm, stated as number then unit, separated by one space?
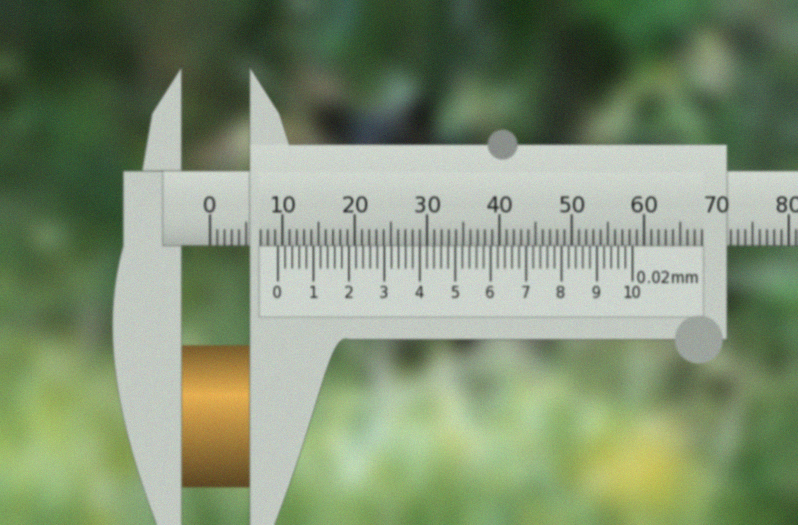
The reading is 9.4 mm
